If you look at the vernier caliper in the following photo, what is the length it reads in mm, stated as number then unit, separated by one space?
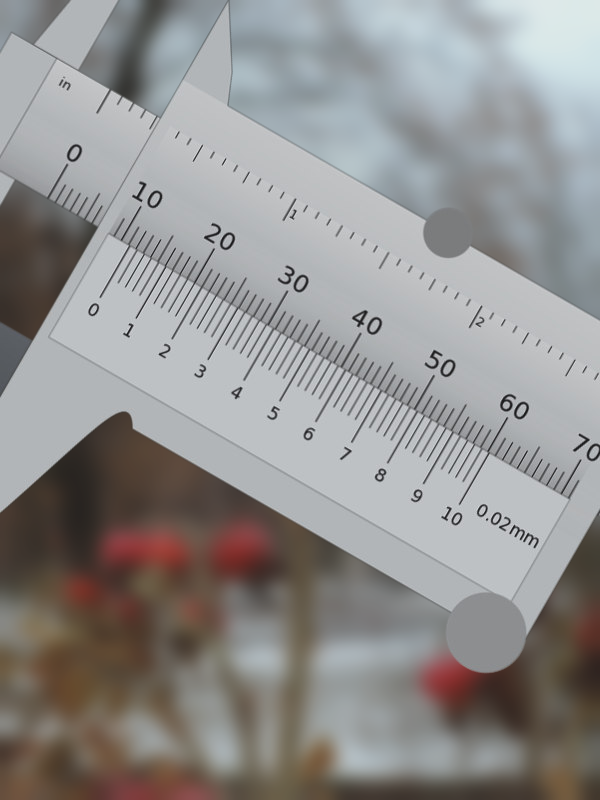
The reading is 11.2 mm
